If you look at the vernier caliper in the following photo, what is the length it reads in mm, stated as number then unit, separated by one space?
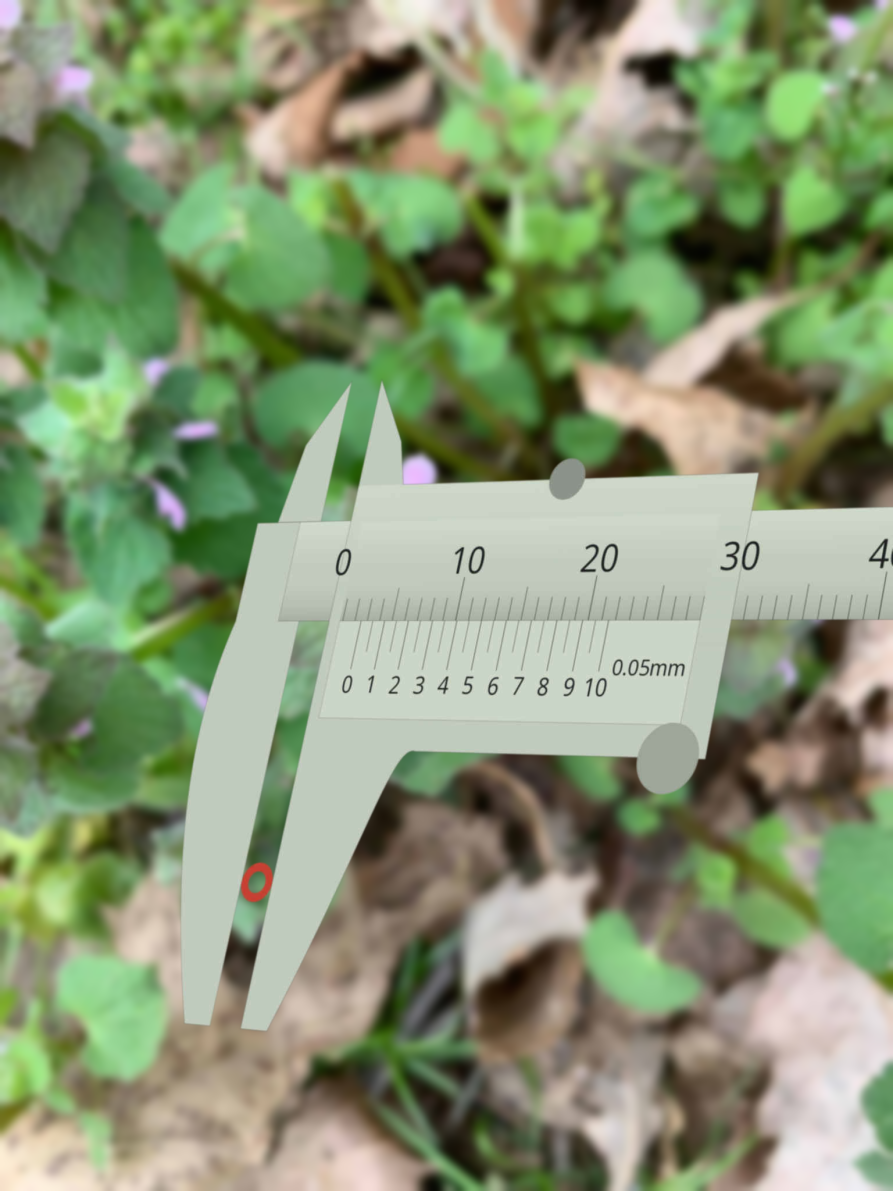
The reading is 2.5 mm
